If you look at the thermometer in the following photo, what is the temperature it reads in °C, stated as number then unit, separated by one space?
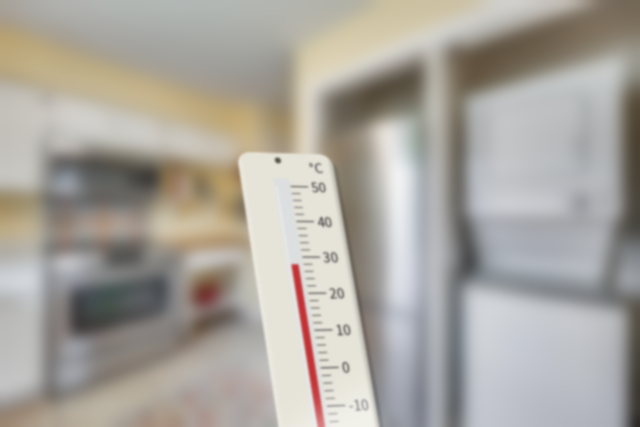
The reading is 28 °C
